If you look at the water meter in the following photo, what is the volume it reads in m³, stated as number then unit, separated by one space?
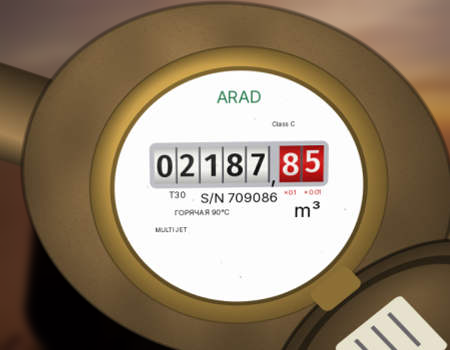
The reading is 2187.85 m³
